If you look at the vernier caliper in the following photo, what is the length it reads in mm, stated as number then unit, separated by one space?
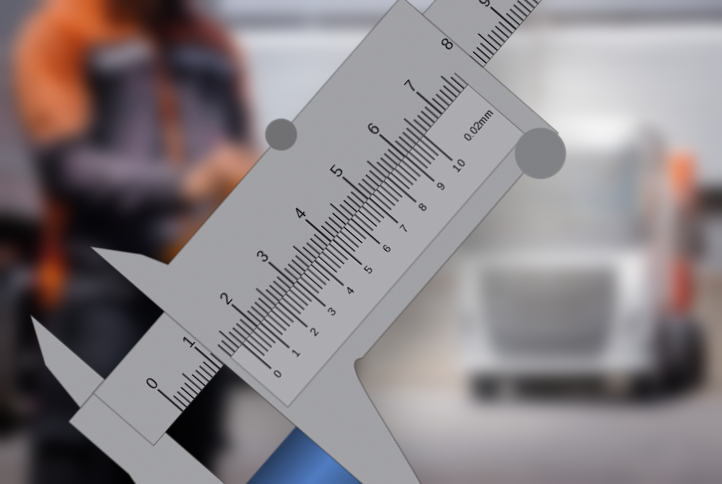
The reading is 16.0 mm
